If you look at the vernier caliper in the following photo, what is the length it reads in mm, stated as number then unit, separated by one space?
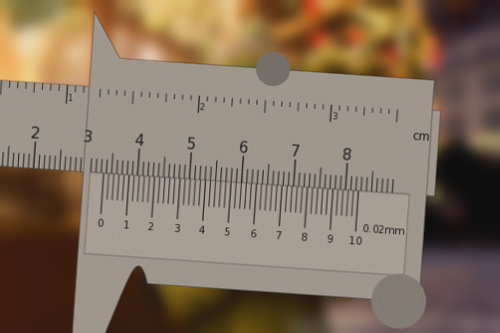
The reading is 33.5 mm
